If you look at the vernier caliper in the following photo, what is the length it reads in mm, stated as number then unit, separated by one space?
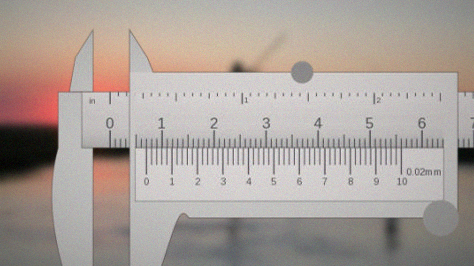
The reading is 7.0 mm
